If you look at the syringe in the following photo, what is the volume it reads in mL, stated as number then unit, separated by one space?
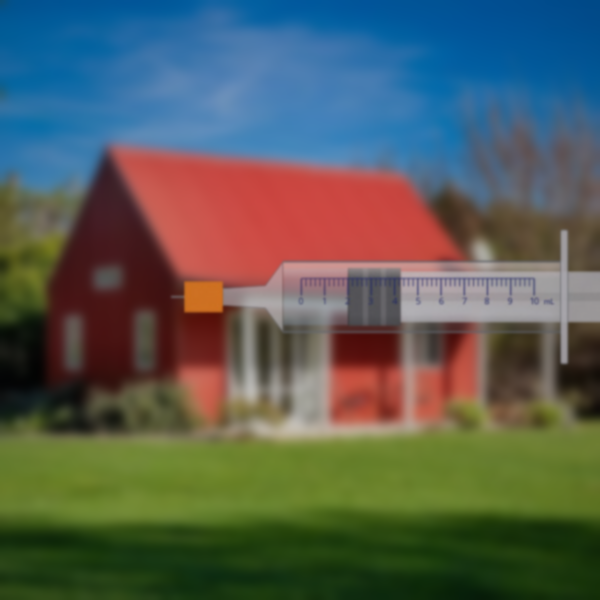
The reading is 2 mL
